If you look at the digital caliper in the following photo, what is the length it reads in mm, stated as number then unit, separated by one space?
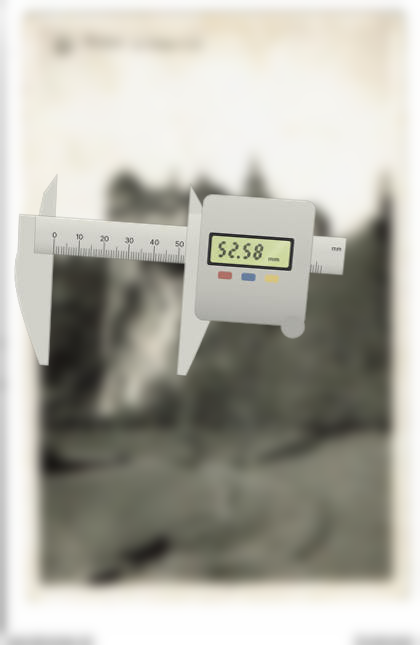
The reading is 52.58 mm
